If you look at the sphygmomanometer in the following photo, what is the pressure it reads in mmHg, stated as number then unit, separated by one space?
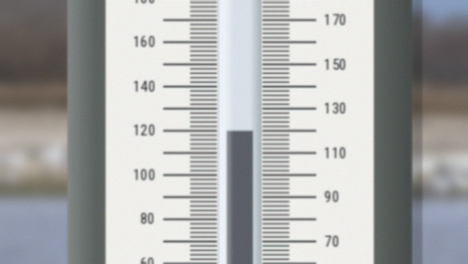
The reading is 120 mmHg
